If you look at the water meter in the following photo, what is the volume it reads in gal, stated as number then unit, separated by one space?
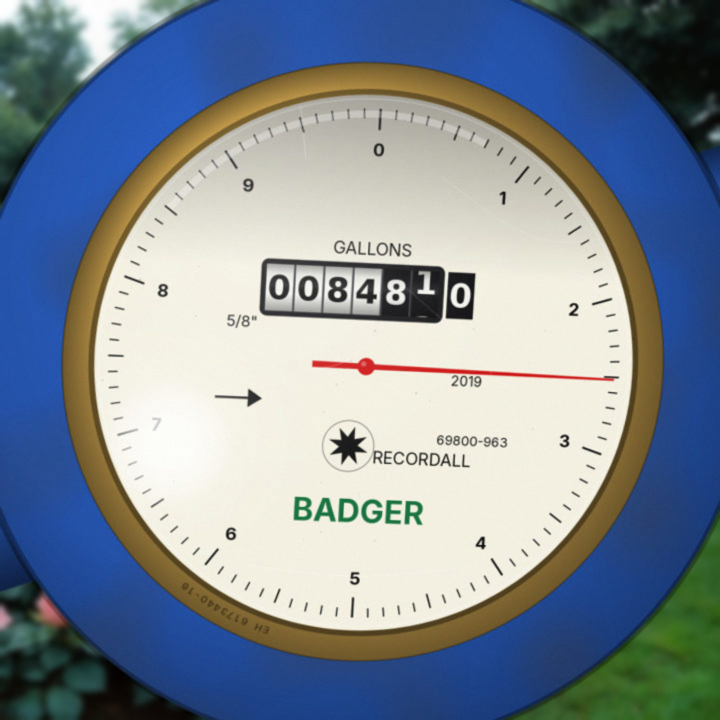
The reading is 84812.5 gal
